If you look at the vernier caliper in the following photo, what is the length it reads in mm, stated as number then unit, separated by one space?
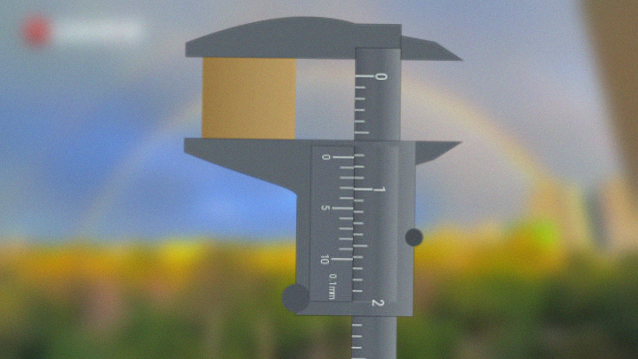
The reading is 7.2 mm
